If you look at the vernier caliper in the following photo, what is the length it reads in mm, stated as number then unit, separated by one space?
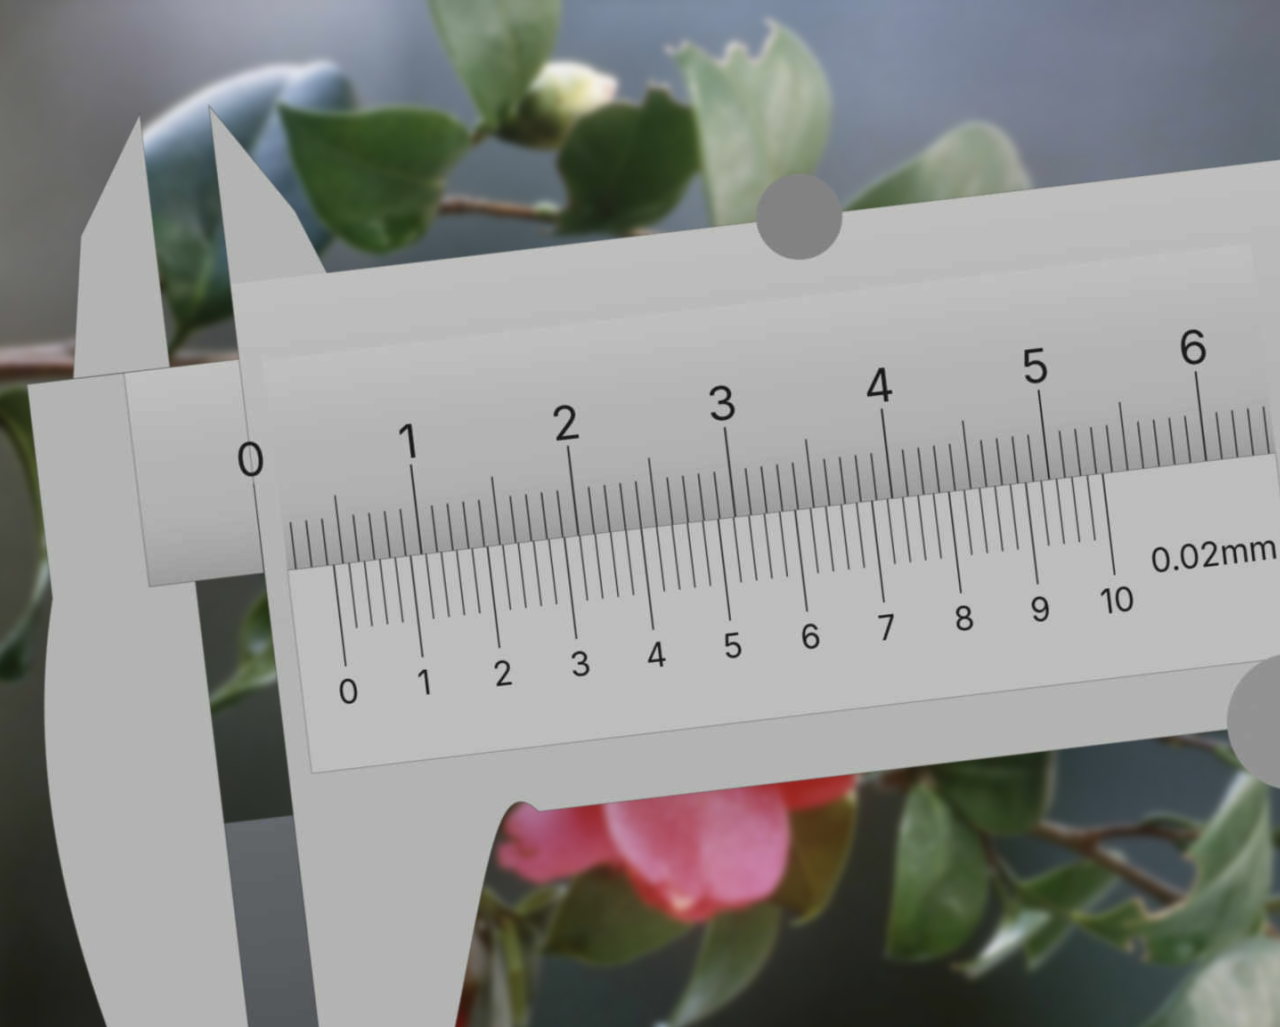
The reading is 4.4 mm
